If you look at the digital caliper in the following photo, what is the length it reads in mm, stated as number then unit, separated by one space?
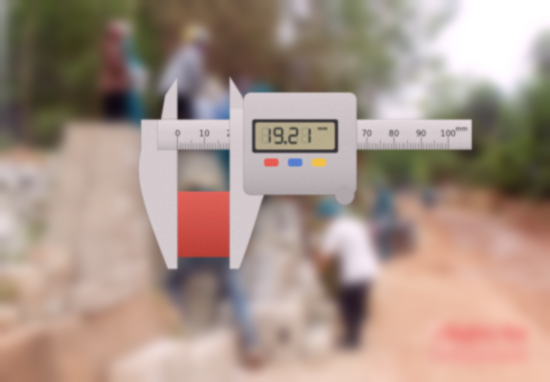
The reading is 19.21 mm
